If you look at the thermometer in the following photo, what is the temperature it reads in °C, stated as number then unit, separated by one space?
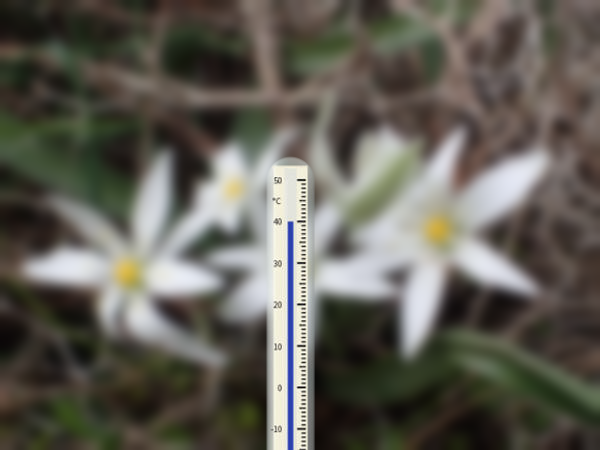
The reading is 40 °C
